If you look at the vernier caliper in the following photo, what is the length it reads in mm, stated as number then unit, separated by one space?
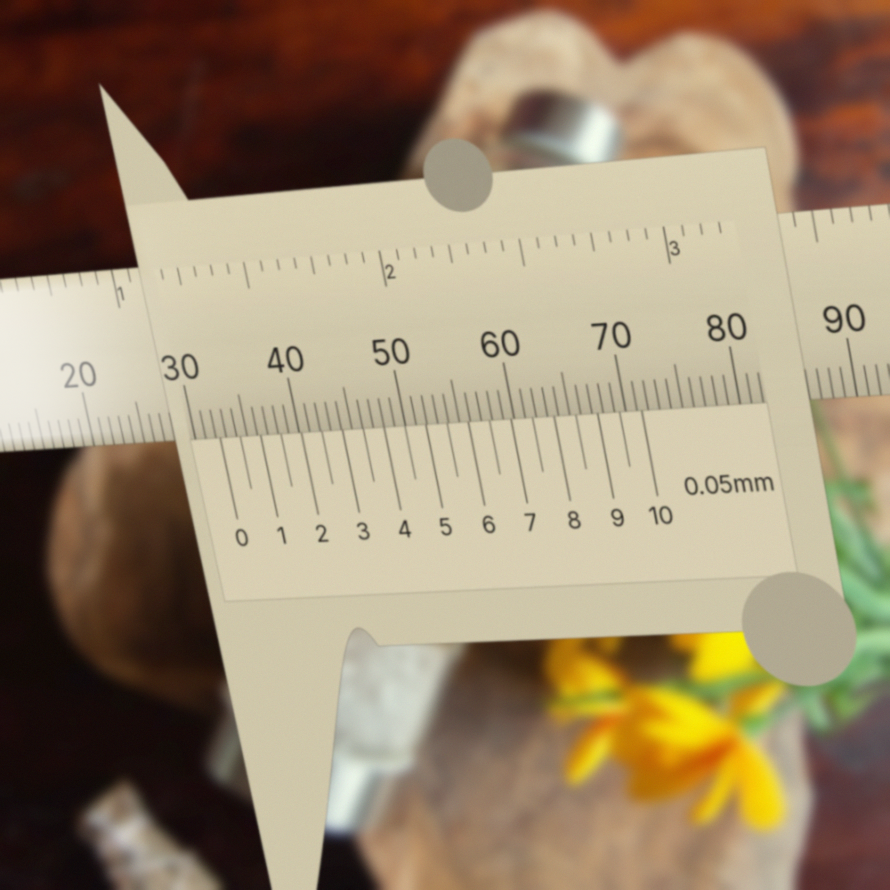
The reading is 32.4 mm
